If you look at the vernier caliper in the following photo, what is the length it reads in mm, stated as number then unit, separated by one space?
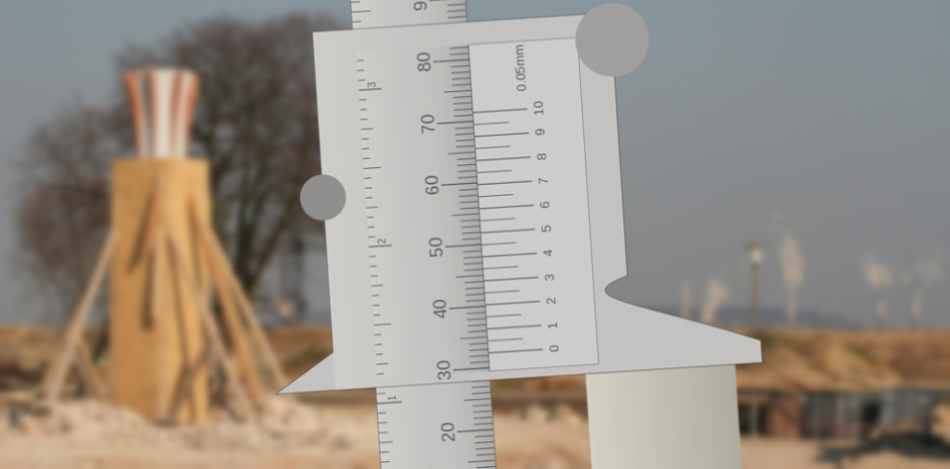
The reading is 32.4 mm
